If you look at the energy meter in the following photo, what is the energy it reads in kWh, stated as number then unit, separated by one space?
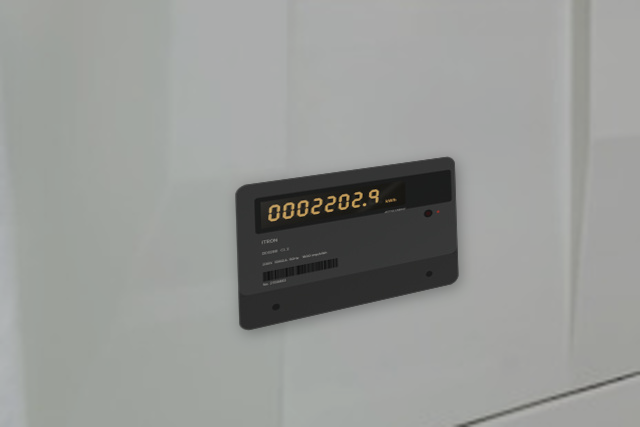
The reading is 2202.9 kWh
